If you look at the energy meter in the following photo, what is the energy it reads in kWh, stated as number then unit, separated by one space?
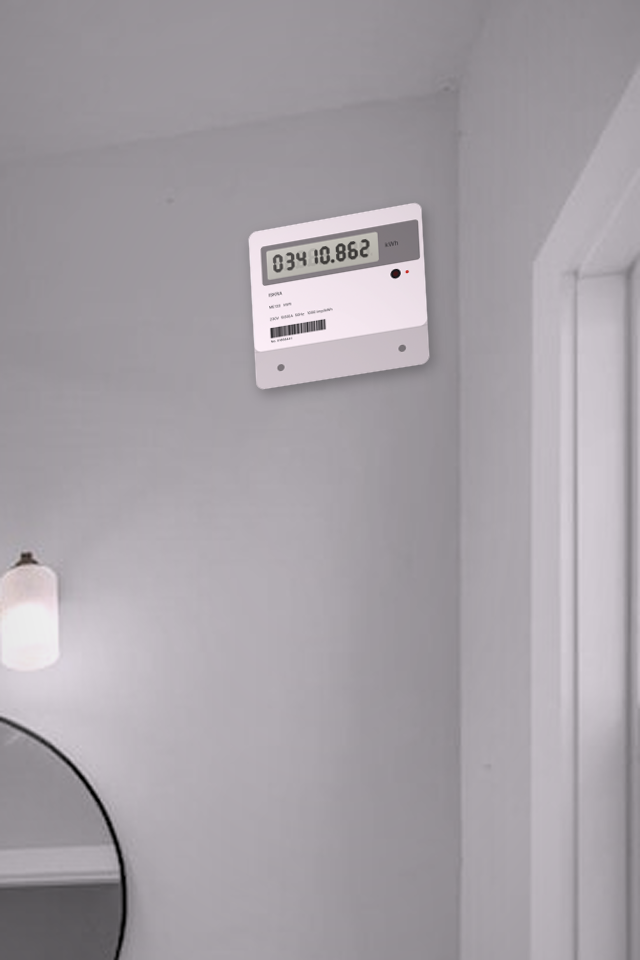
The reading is 3410.862 kWh
